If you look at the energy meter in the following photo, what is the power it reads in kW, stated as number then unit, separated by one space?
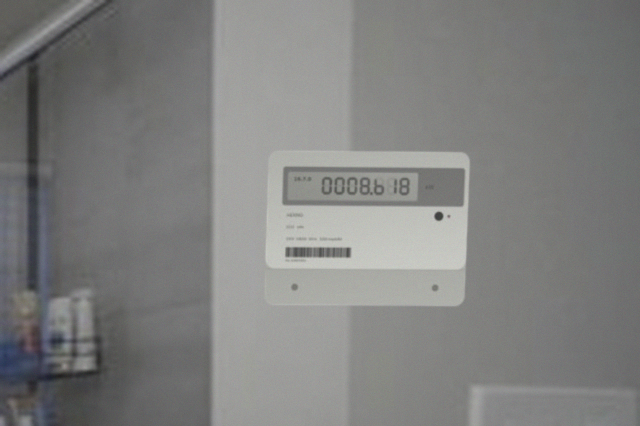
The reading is 8.618 kW
